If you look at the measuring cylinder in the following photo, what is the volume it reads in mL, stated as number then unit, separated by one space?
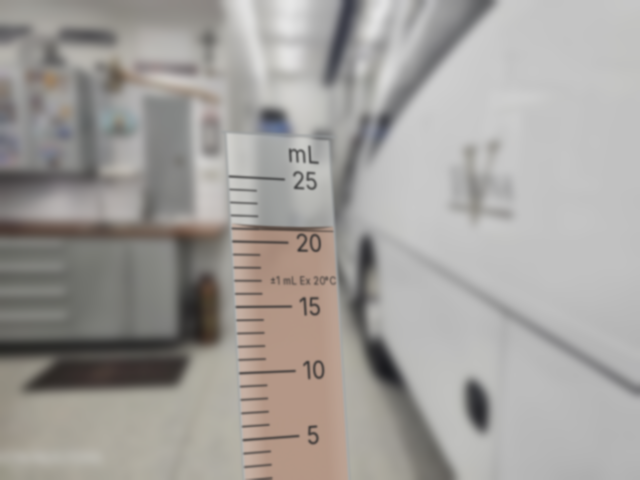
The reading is 21 mL
